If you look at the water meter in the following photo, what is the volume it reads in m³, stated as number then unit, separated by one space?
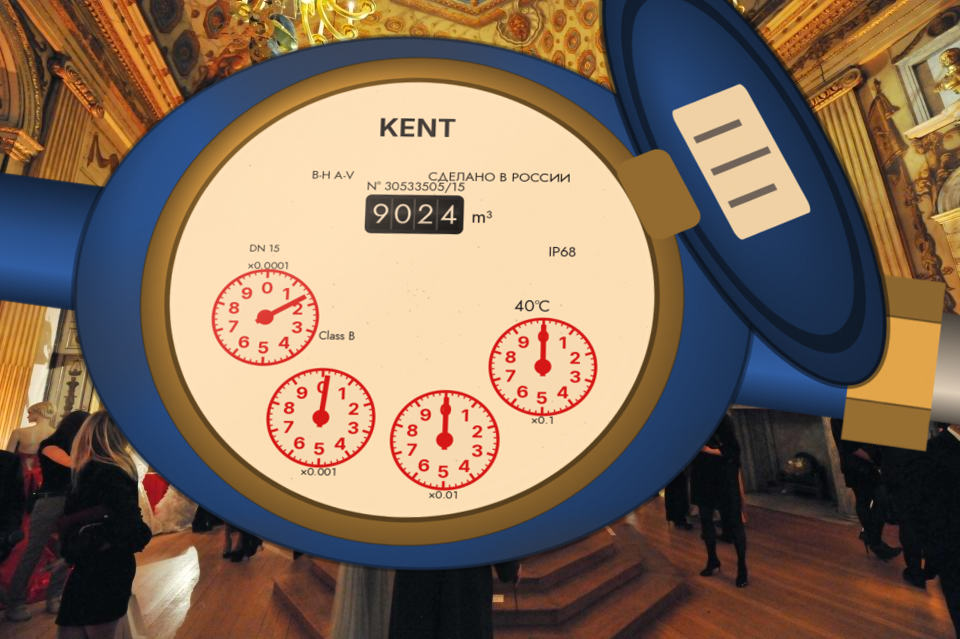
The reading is 9024.0001 m³
